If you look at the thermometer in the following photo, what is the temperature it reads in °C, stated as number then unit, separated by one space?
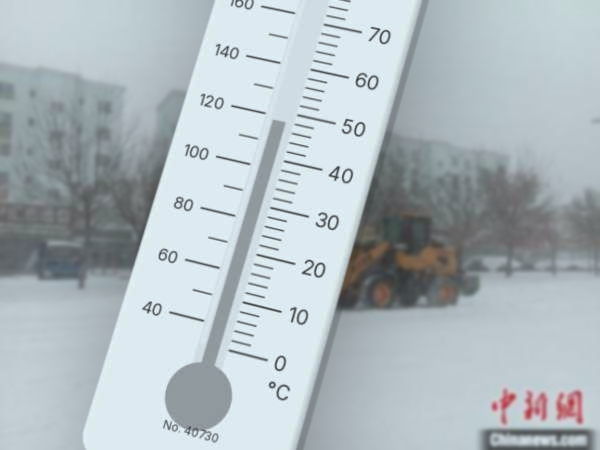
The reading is 48 °C
